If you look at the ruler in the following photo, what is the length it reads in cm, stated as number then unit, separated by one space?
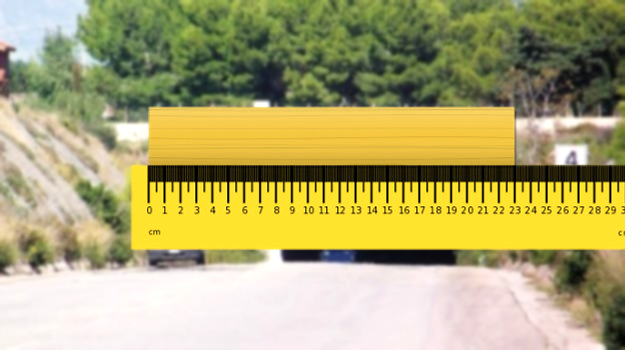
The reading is 23 cm
